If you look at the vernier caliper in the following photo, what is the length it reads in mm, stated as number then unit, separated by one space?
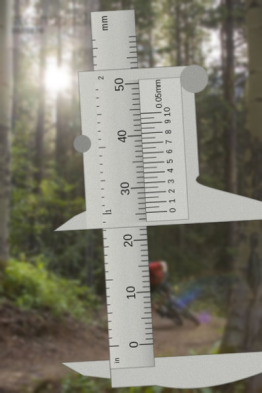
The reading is 25.2 mm
